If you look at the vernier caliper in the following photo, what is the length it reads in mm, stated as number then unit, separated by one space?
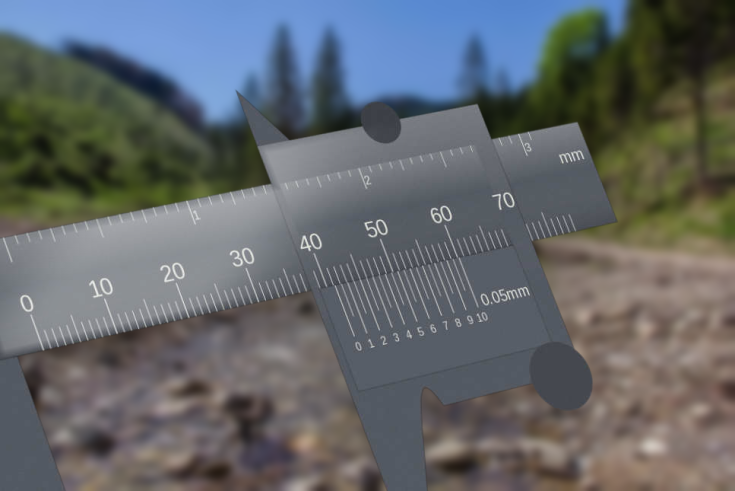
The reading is 41.2 mm
